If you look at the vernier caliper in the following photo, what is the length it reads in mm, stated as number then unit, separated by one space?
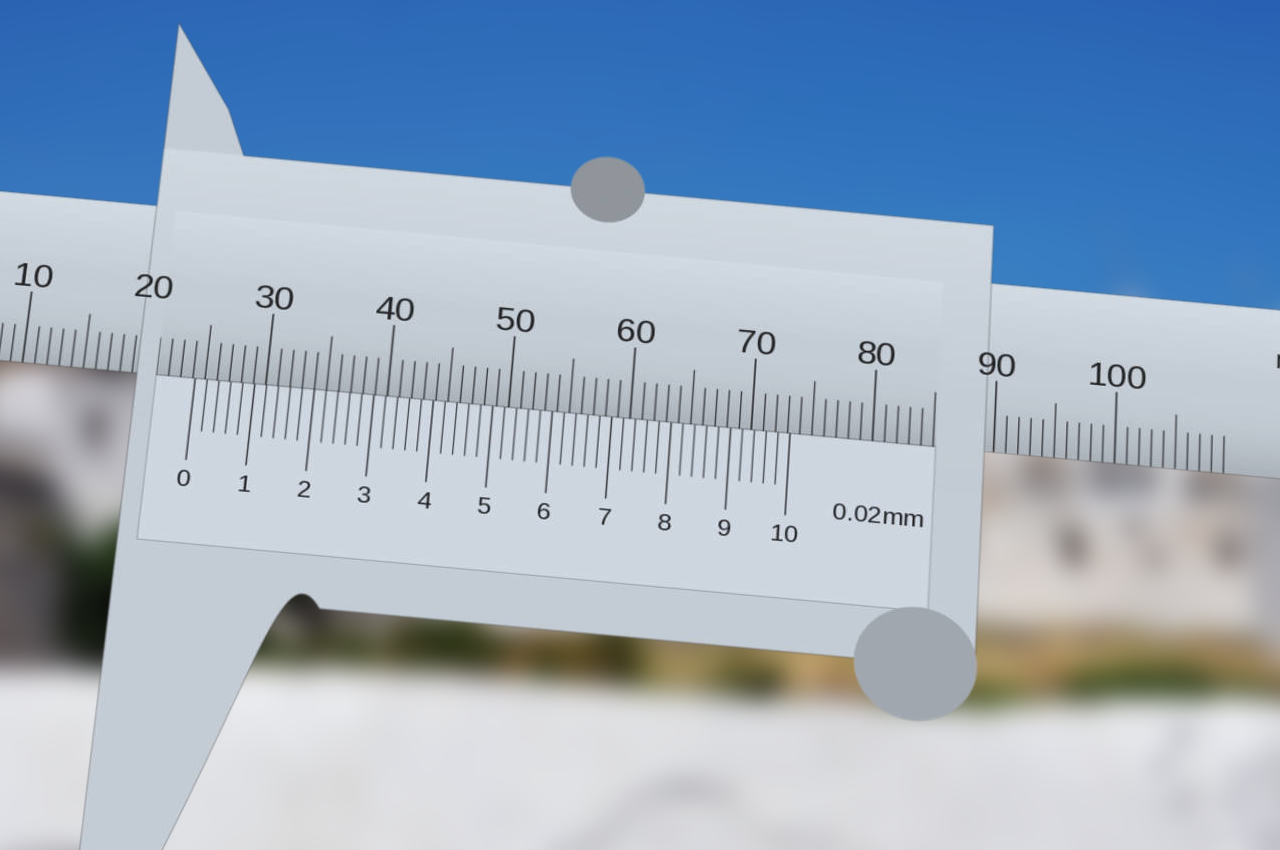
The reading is 24.2 mm
